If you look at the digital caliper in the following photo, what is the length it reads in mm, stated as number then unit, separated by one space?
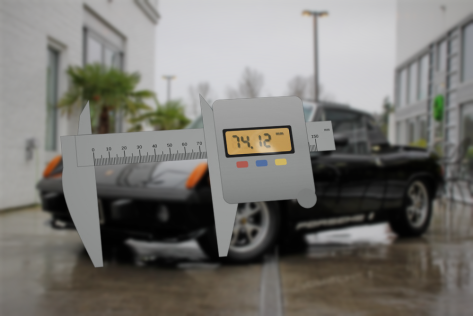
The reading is 74.12 mm
